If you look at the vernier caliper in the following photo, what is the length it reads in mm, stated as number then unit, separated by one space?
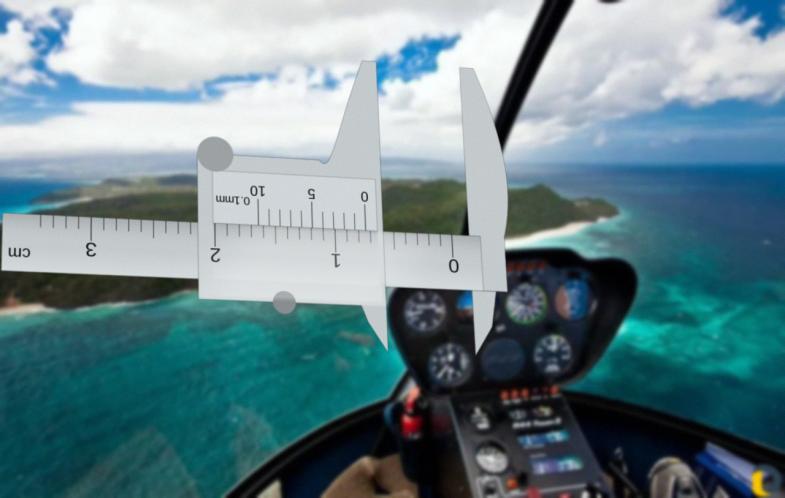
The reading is 7.4 mm
